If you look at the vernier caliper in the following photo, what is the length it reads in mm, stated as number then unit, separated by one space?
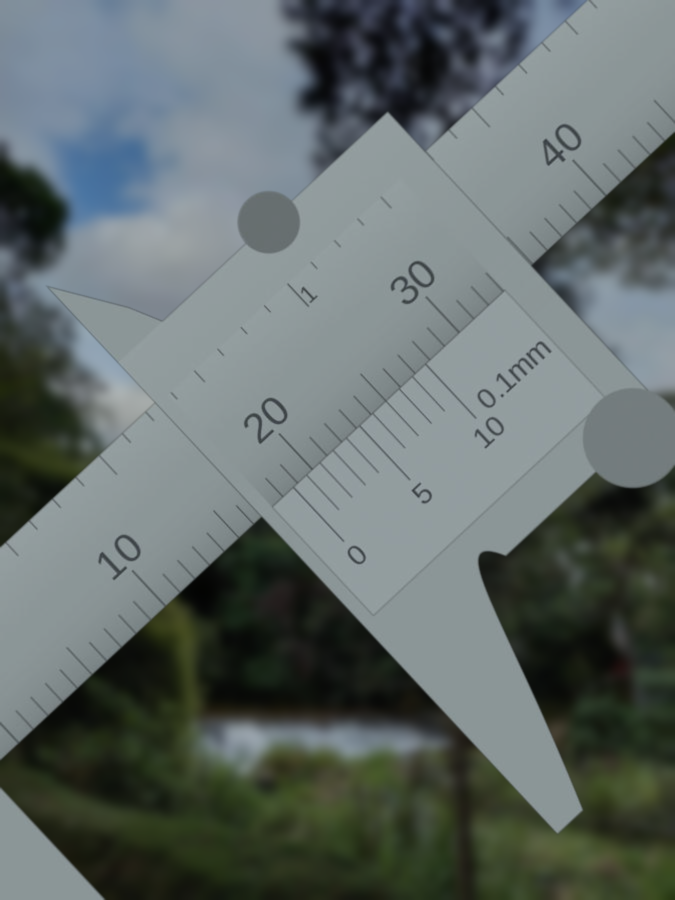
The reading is 18.7 mm
